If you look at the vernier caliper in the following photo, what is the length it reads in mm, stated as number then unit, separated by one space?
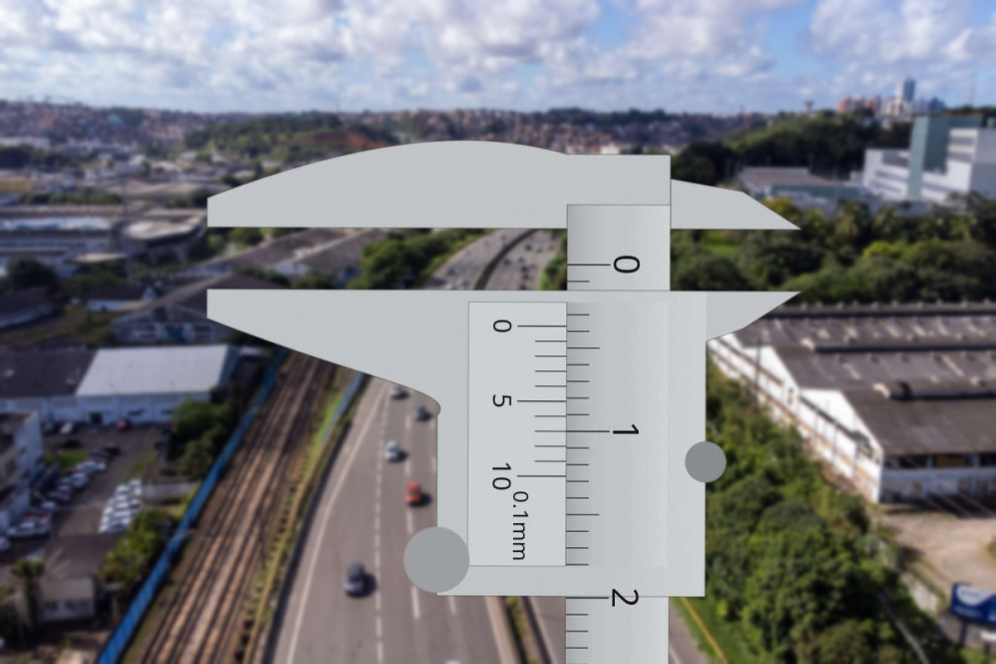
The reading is 3.7 mm
